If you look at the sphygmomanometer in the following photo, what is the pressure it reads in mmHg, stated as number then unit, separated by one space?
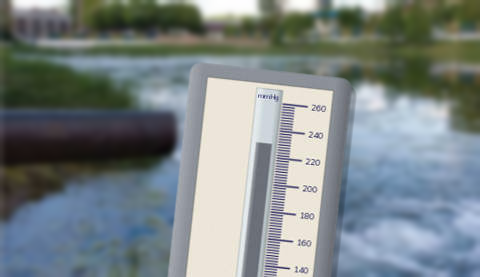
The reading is 230 mmHg
